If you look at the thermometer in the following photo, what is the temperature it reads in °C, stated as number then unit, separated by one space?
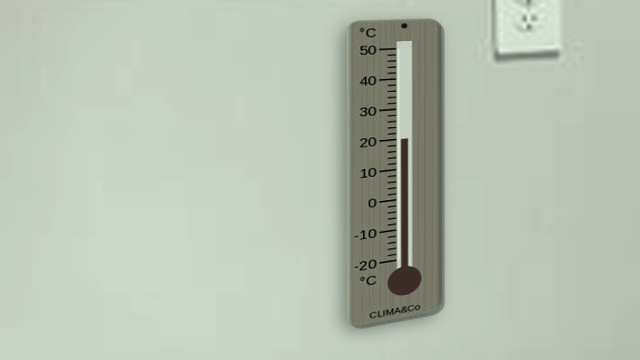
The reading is 20 °C
